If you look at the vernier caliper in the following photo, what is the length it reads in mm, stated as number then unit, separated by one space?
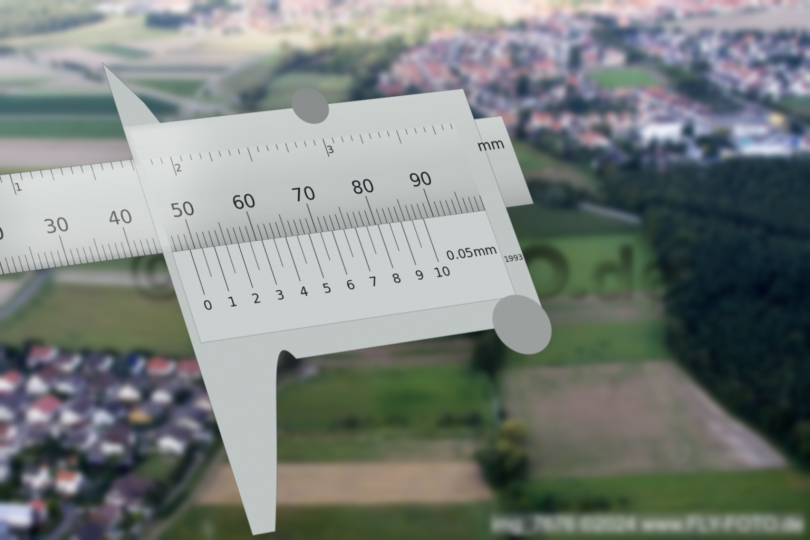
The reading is 49.2 mm
